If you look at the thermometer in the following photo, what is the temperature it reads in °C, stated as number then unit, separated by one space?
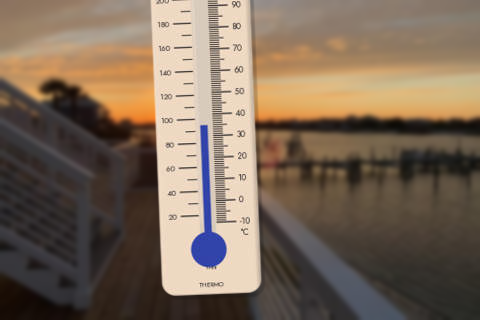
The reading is 35 °C
